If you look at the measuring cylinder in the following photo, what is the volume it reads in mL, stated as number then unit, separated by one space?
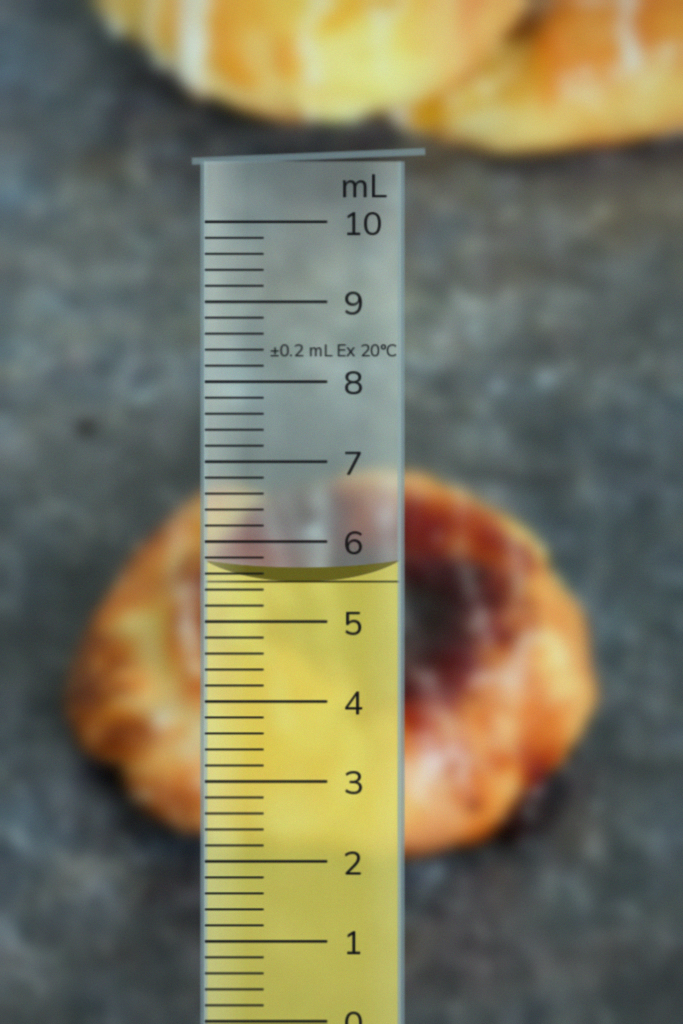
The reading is 5.5 mL
